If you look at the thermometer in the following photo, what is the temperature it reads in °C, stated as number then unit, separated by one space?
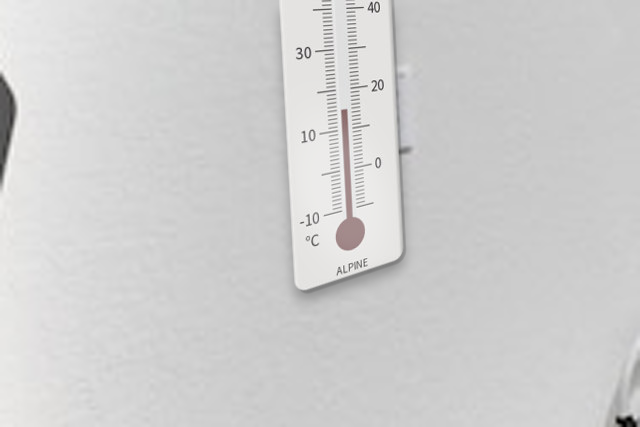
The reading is 15 °C
